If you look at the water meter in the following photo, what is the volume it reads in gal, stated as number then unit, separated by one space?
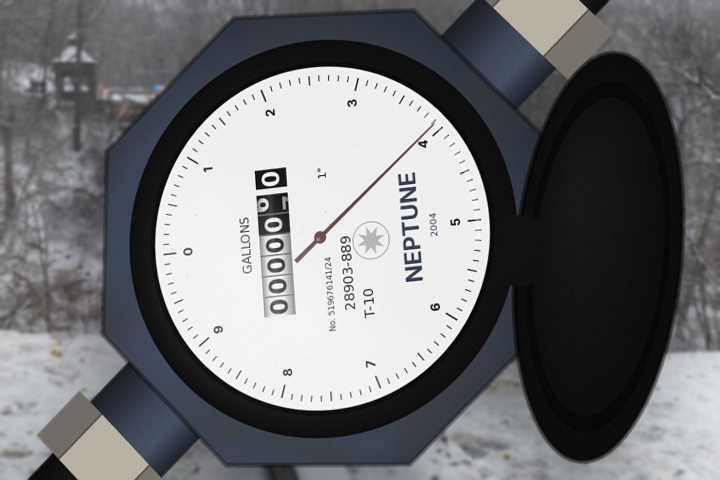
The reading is 63.9 gal
